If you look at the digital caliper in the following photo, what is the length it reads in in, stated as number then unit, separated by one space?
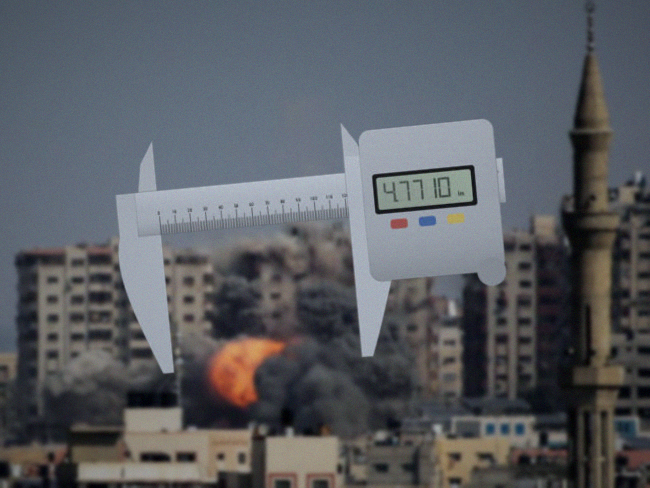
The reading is 4.7710 in
